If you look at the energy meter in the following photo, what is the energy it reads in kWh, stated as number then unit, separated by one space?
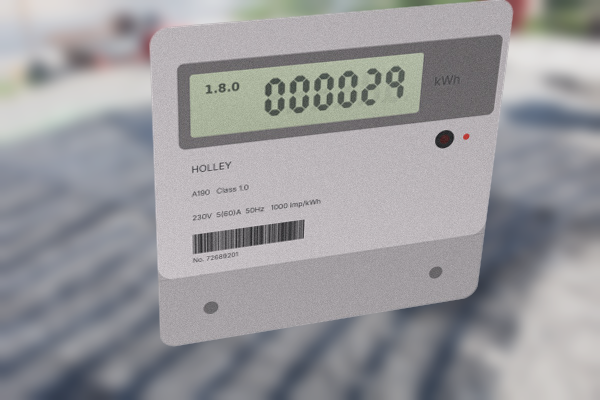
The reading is 29 kWh
